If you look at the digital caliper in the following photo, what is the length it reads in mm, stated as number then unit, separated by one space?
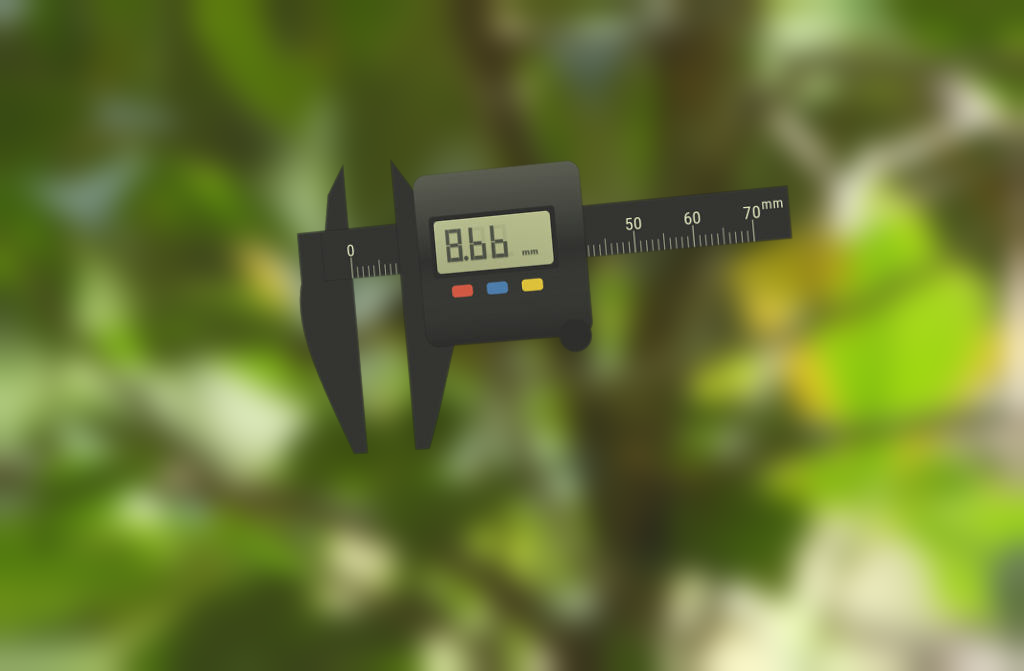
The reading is 8.66 mm
